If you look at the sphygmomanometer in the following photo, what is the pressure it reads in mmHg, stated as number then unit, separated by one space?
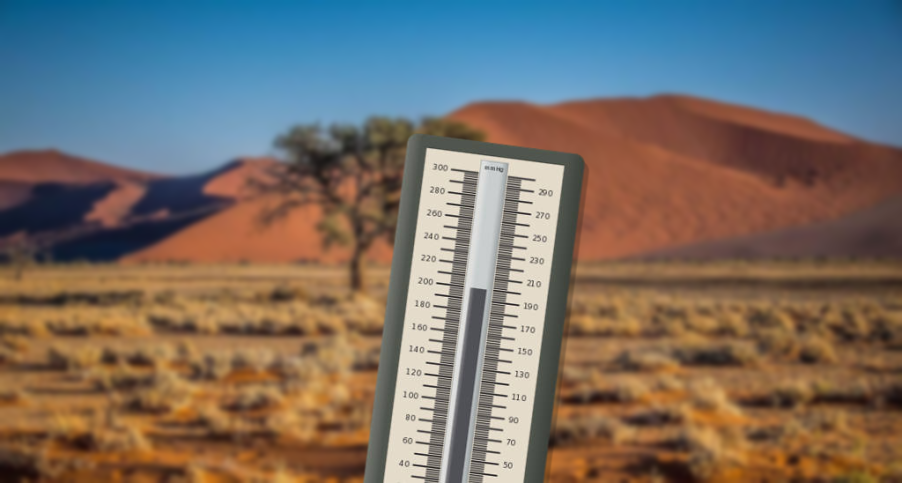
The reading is 200 mmHg
